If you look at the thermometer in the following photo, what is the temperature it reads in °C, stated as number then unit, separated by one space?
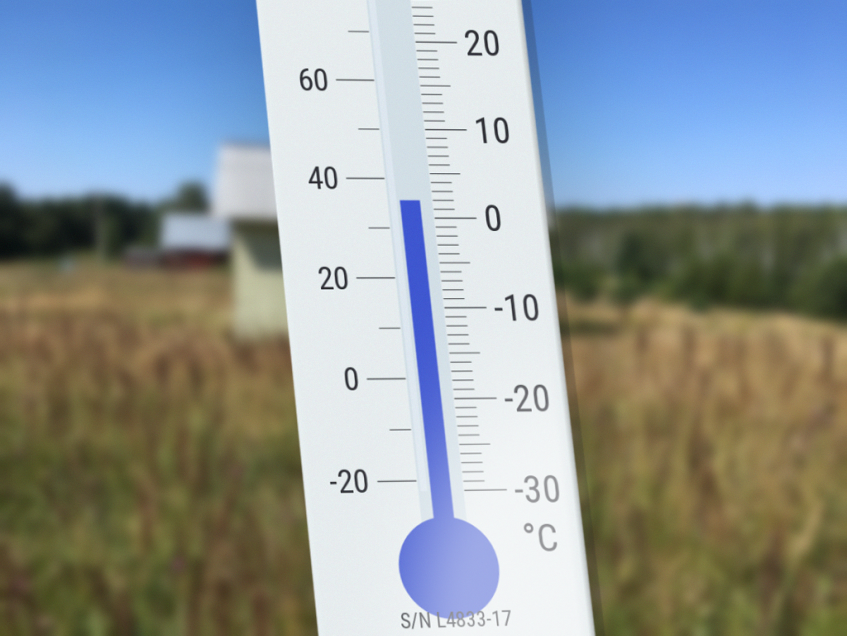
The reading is 2 °C
